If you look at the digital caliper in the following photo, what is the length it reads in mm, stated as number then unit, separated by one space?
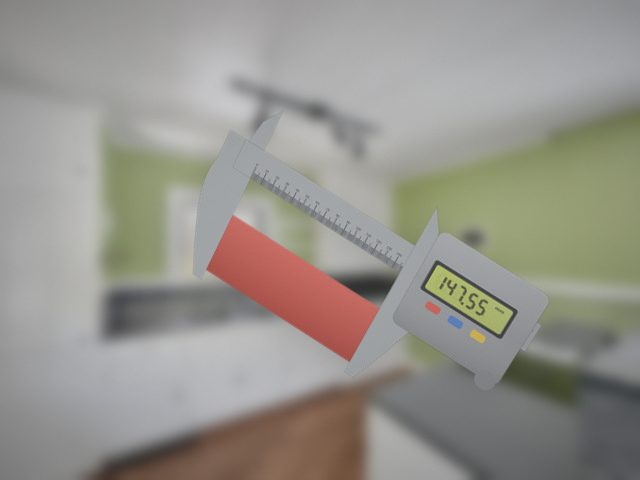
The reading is 147.55 mm
